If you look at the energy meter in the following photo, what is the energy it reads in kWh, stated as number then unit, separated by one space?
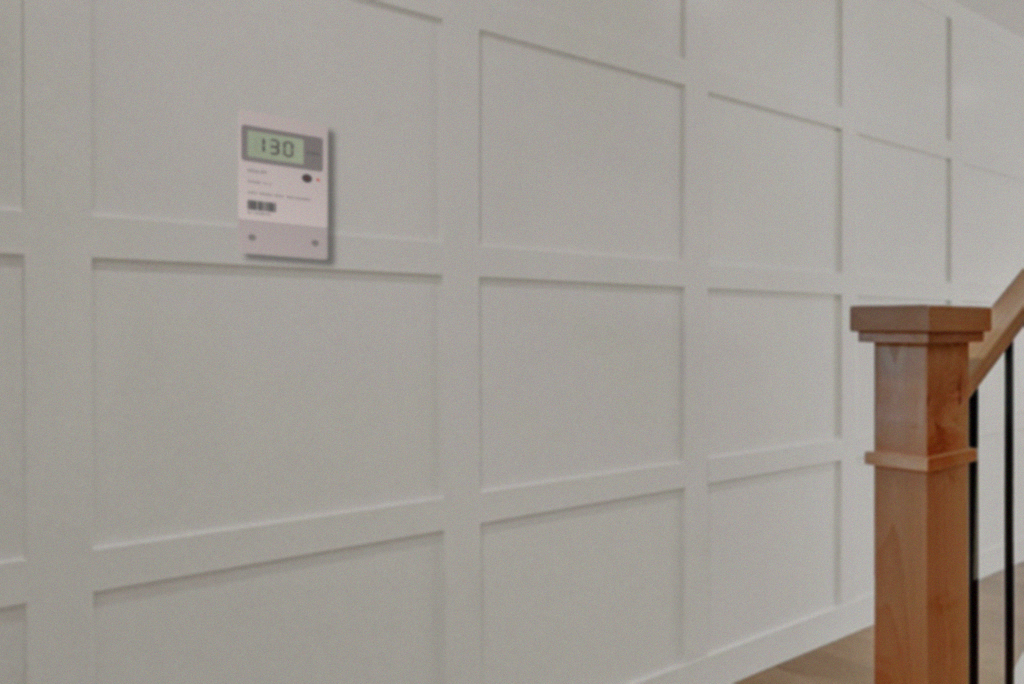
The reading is 130 kWh
